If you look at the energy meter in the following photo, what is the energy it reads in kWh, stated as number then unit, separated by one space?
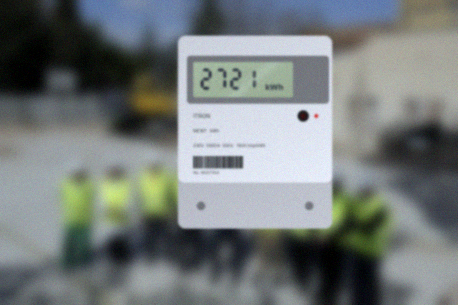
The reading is 2721 kWh
